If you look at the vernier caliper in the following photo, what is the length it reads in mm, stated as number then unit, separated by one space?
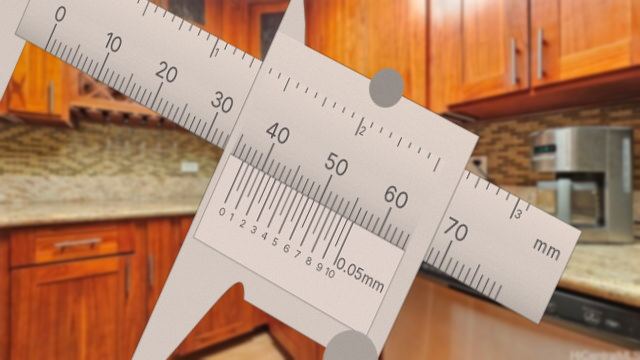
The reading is 36.8 mm
